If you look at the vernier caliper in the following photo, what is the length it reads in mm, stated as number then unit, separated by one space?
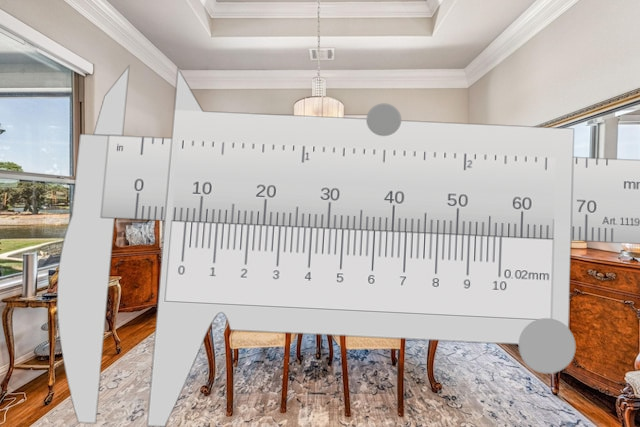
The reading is 7.8 mm
